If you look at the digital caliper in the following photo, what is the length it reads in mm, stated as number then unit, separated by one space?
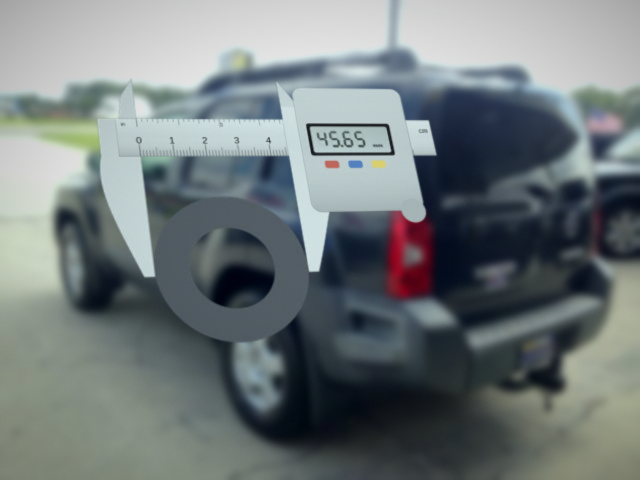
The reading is 45.65 mm
